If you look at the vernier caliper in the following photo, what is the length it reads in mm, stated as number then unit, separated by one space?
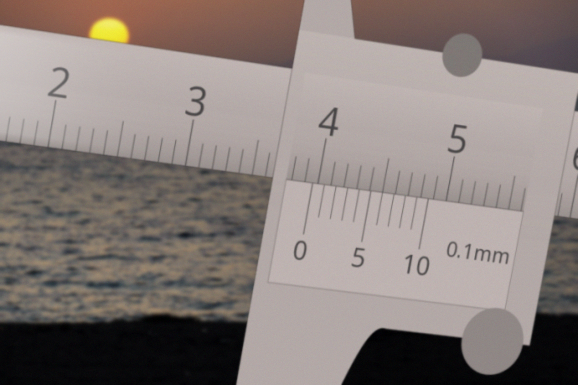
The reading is 39.6 mm
